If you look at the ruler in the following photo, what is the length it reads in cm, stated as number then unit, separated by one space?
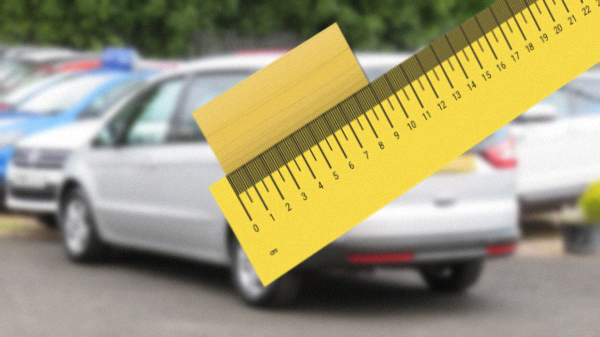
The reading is 9 cm
